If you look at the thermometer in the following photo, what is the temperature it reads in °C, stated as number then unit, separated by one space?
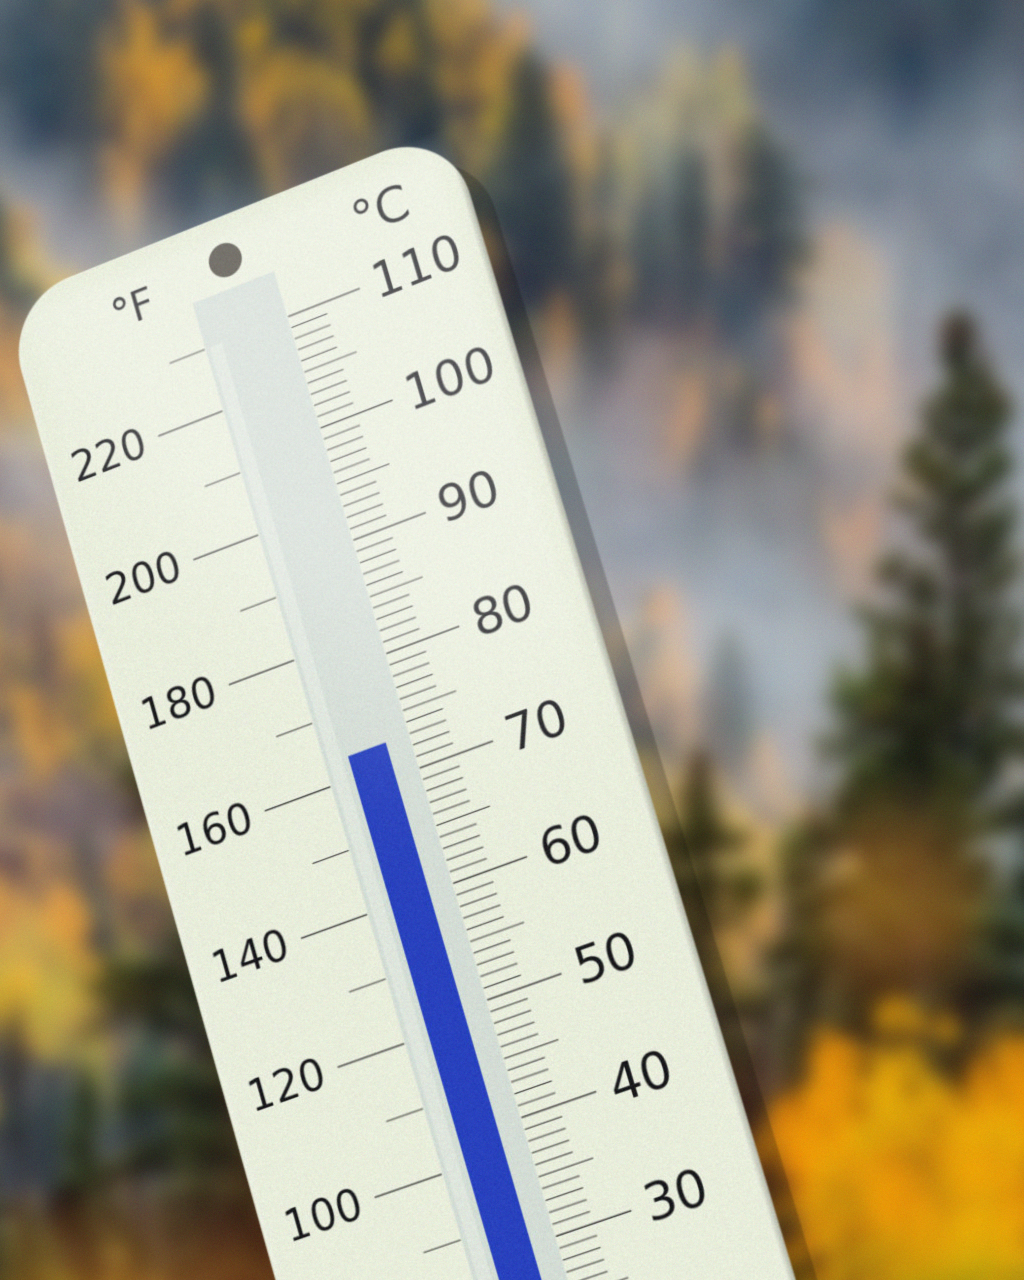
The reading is 73 °C
